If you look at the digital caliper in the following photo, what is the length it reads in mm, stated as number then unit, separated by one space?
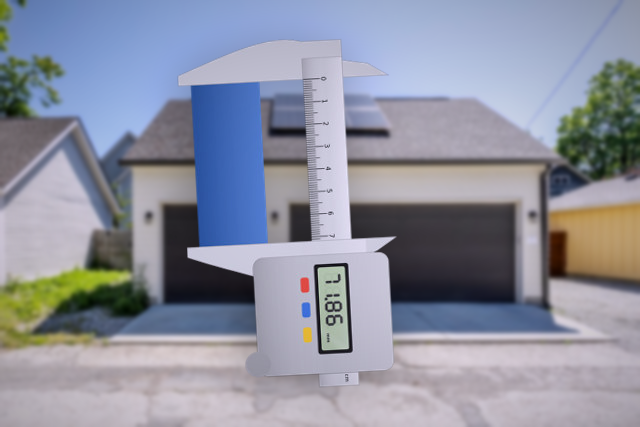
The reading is 71.86 mm
